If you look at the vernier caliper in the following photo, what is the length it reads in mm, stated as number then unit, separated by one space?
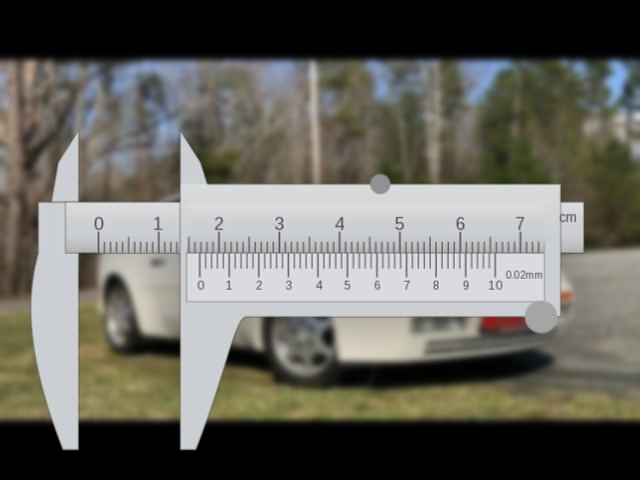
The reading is 16.8 mm
